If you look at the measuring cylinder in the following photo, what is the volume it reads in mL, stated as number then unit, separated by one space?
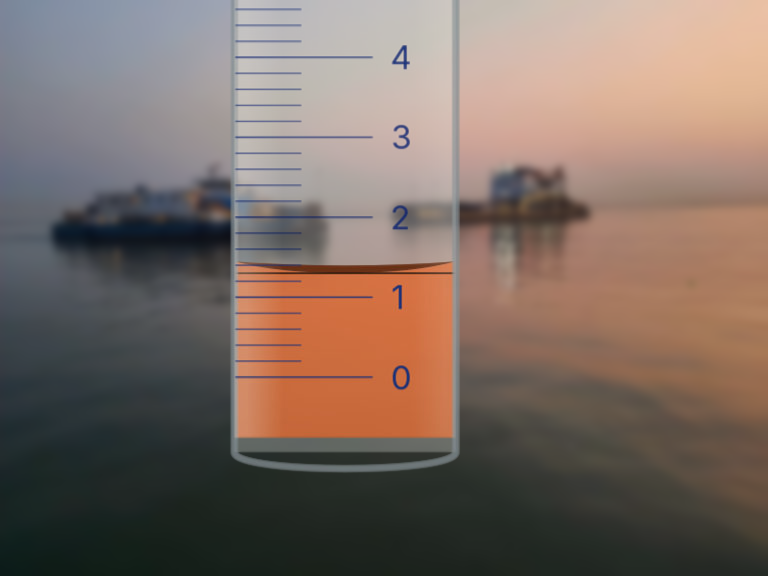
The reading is 1.3 mL
